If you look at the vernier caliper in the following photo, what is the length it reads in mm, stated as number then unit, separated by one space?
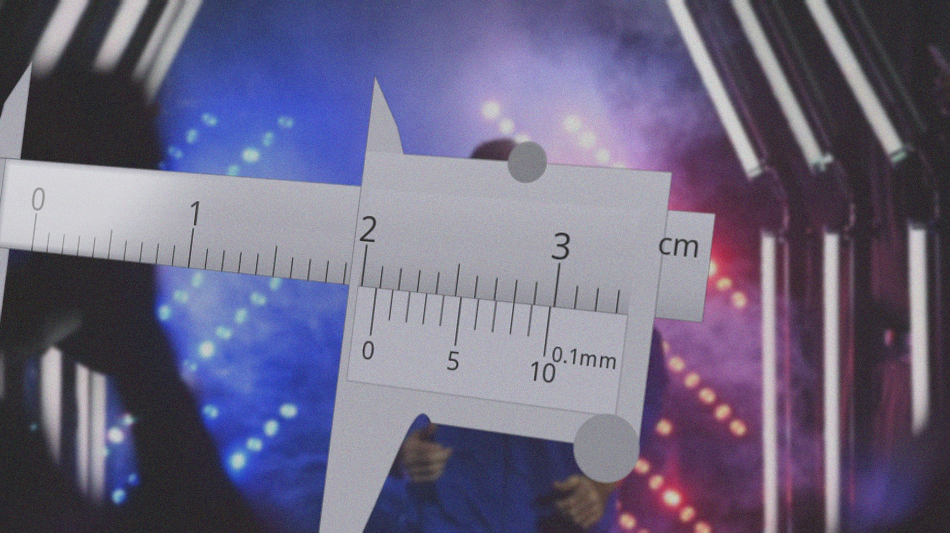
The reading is 20.8 mm
